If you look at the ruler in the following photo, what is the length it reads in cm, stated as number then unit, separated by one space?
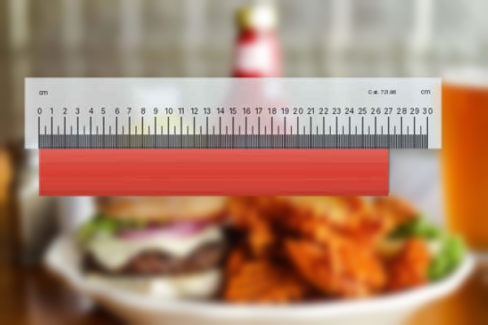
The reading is 27 cm
